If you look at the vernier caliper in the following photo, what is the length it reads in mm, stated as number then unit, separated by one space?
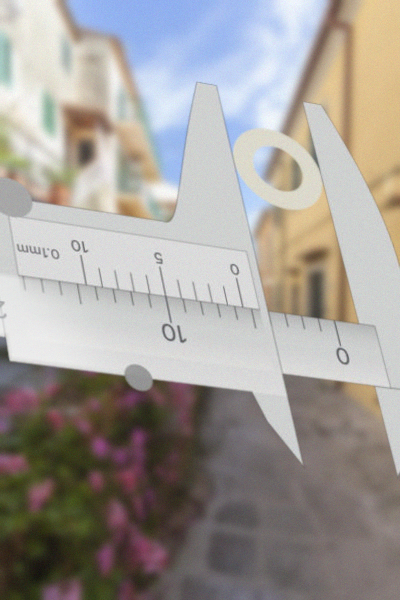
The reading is 5.5 mm
